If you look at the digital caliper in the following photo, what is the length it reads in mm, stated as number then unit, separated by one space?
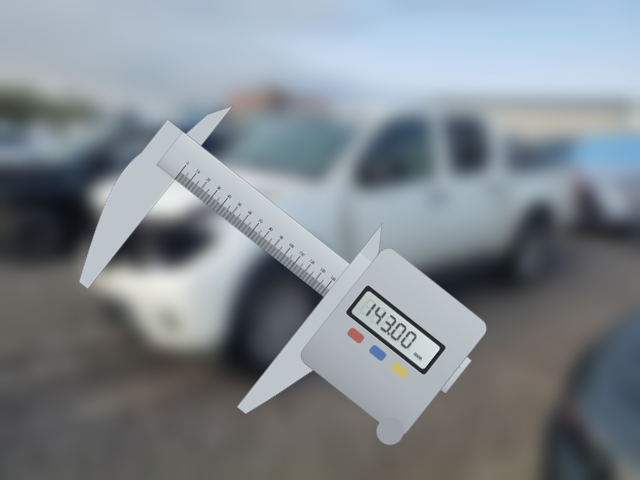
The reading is 143.00 mm
